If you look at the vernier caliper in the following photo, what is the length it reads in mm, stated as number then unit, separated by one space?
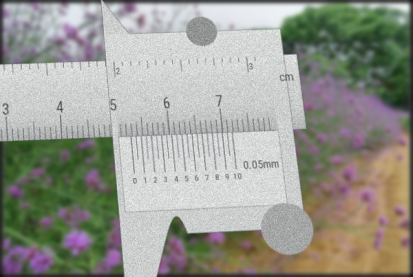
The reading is 52.8 mm
